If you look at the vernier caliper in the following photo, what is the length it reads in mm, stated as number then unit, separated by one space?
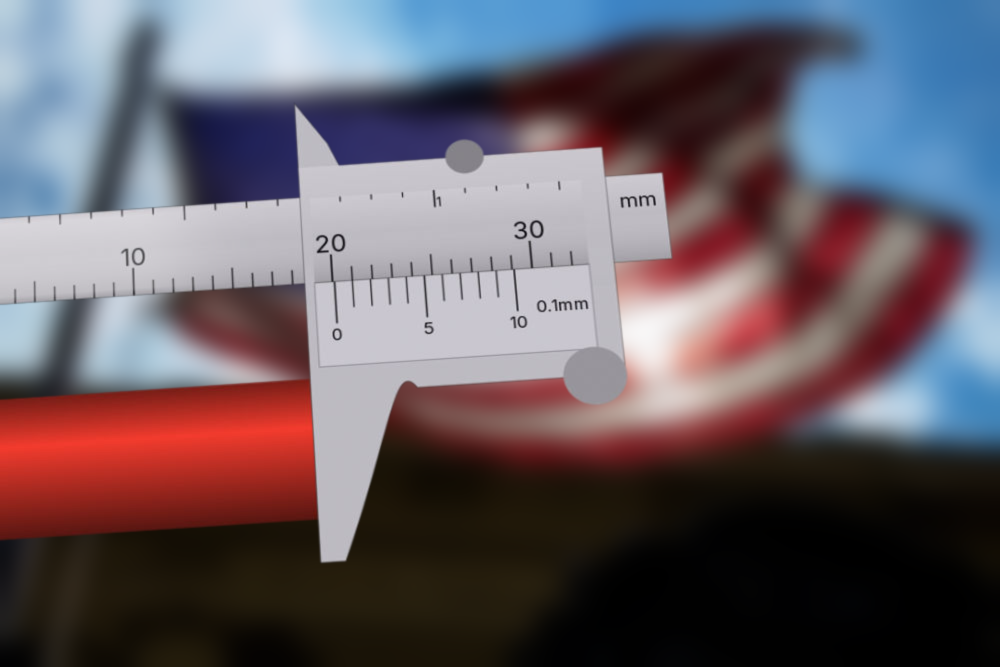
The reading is 20.1 mm
